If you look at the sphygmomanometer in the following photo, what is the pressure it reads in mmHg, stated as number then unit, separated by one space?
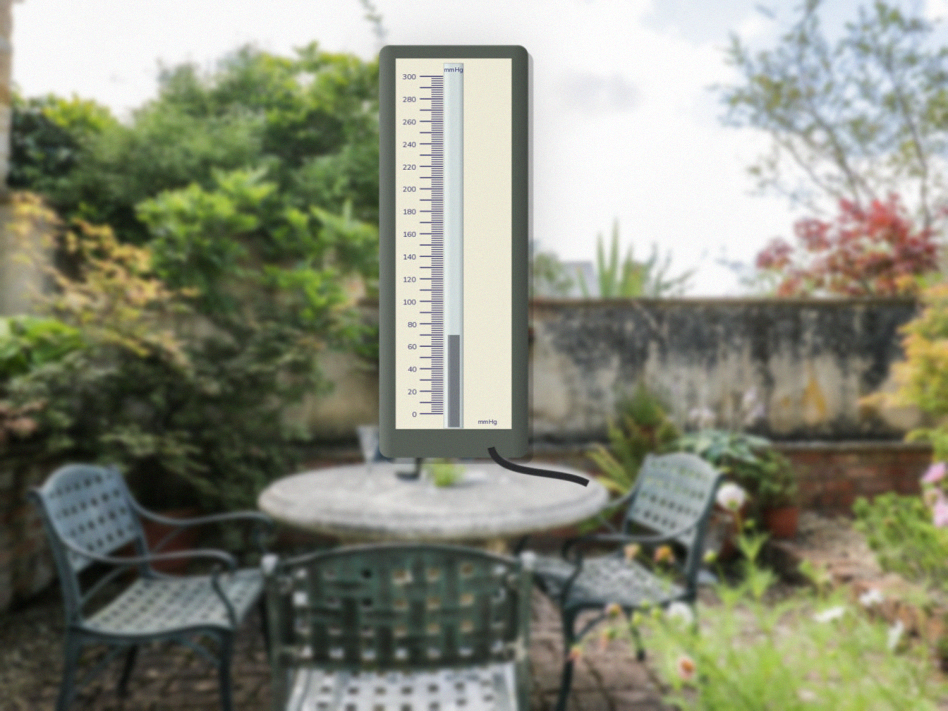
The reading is 70 mmHg
